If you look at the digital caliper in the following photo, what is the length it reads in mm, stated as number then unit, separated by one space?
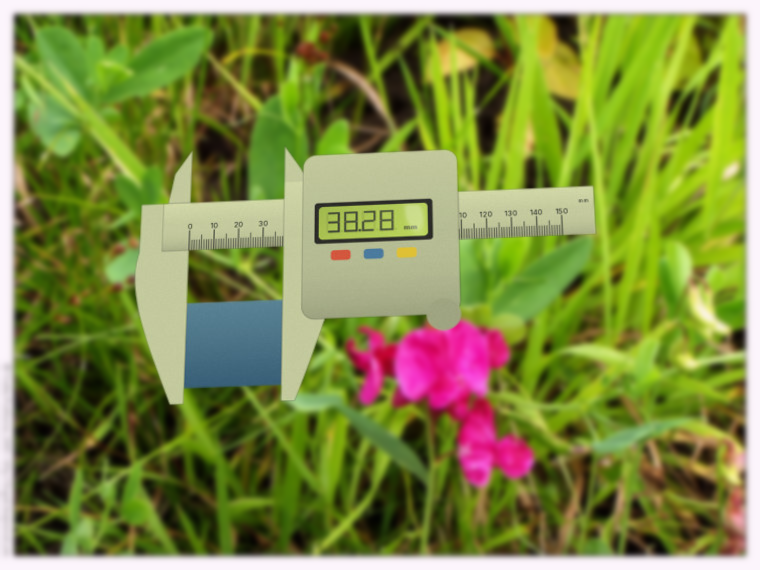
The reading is 38.28 mm
